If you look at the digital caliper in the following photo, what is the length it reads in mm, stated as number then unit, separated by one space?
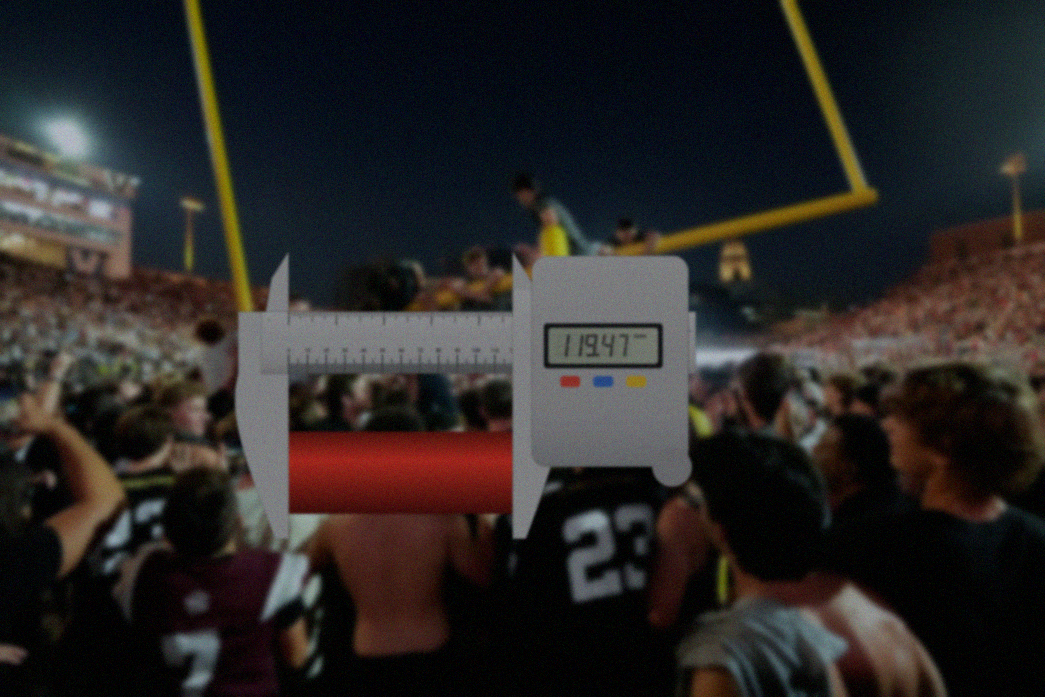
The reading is 119.47 mm
